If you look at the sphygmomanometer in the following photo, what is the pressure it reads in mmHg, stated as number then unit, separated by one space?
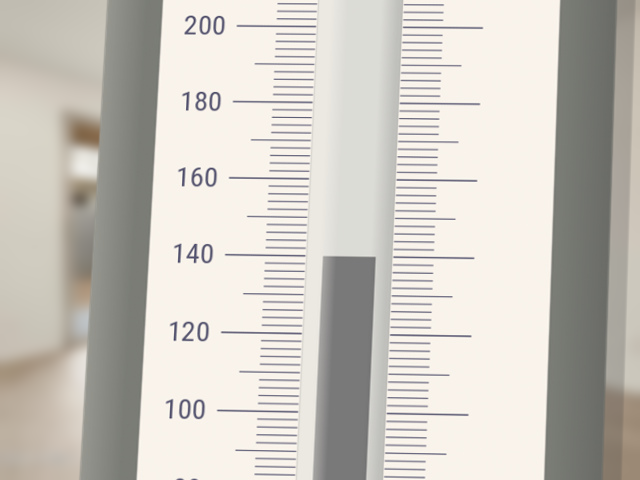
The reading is 140 mmHg
